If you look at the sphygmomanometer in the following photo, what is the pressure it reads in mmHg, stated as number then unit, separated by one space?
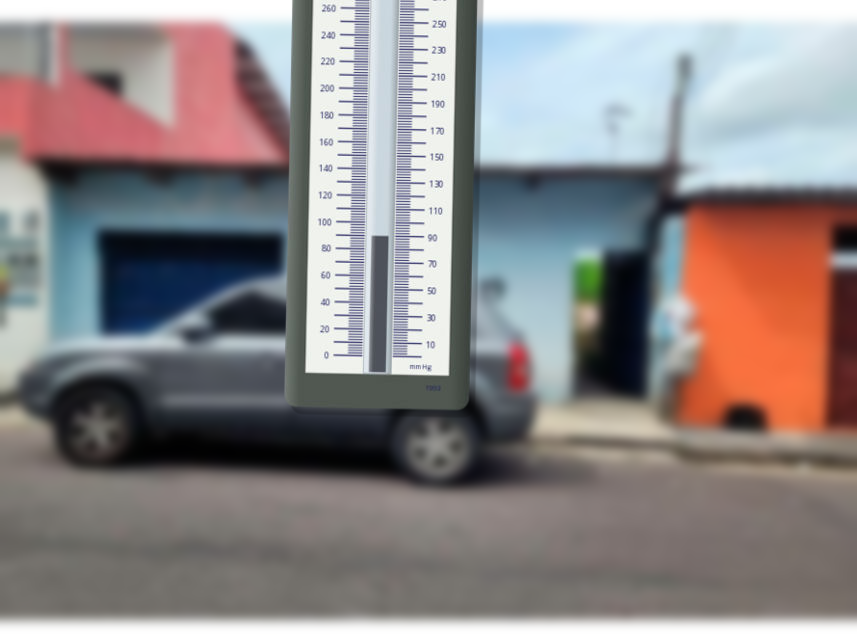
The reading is 90 mmHg
